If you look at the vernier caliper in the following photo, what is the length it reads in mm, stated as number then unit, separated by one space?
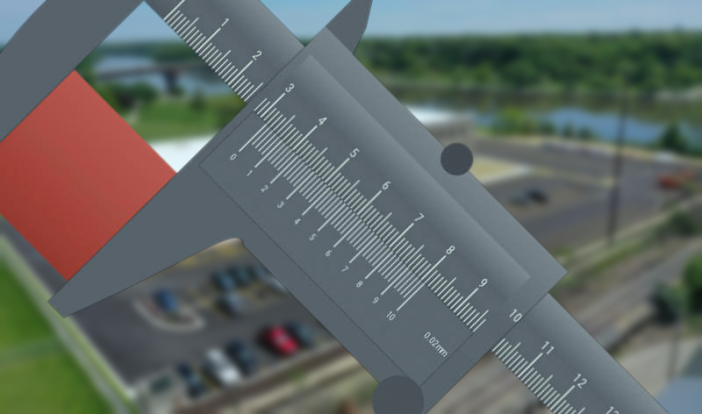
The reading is 32.0 mm
